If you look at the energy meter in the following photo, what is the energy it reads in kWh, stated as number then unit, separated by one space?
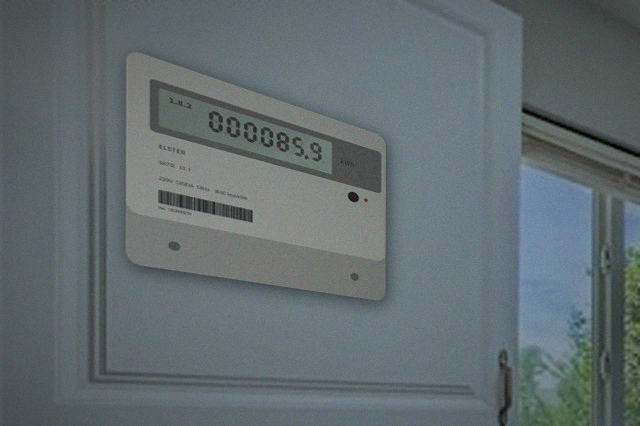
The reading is 85.9 kWh
